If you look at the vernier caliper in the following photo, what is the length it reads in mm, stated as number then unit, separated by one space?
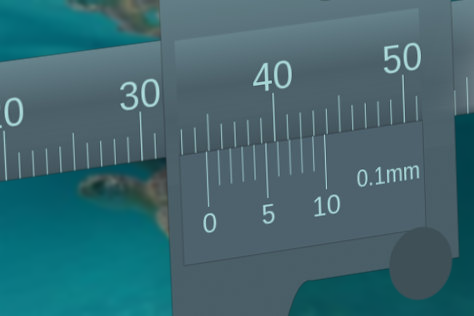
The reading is 34.8 mm
